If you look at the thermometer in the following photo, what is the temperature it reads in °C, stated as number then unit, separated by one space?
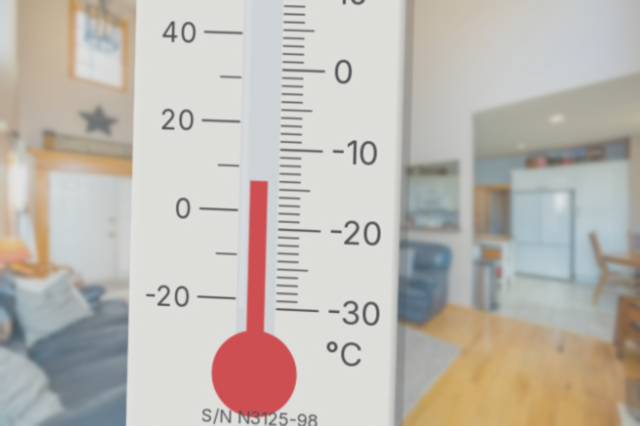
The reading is -14 °C
